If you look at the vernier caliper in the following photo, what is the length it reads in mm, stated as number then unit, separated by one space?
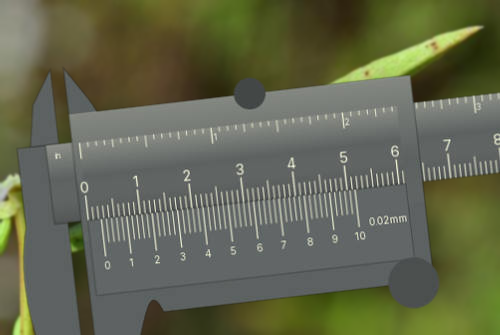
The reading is 2.5 mm
